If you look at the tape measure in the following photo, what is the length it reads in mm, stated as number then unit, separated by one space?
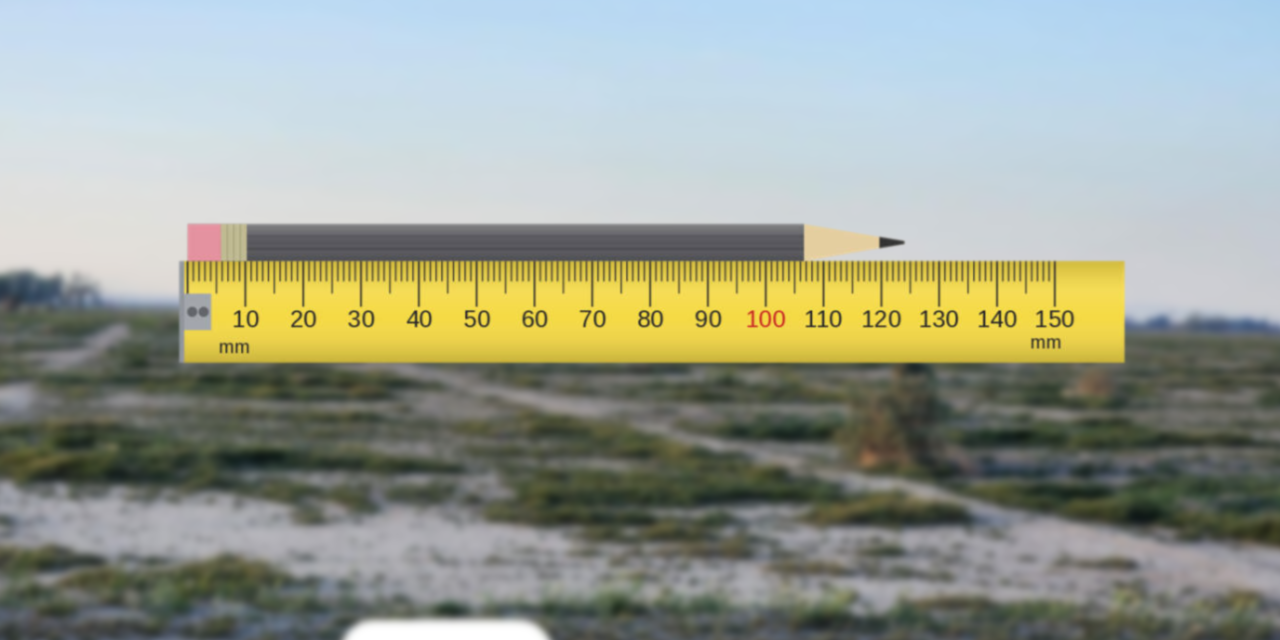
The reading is 124 mm
